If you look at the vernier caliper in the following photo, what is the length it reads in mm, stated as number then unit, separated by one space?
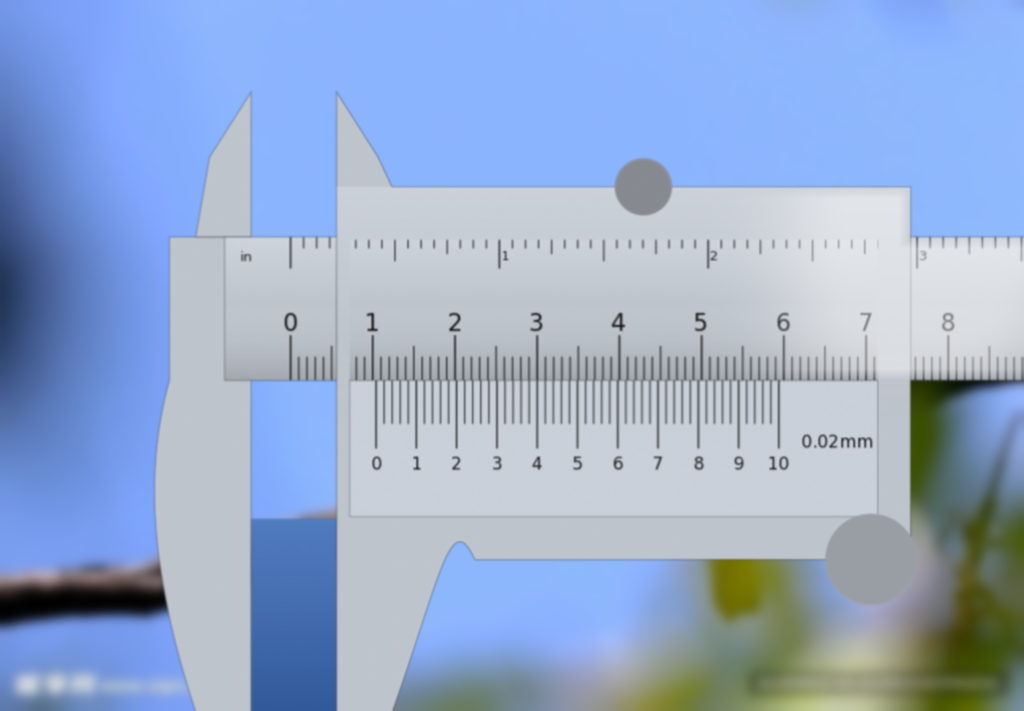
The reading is 10.4 mm
